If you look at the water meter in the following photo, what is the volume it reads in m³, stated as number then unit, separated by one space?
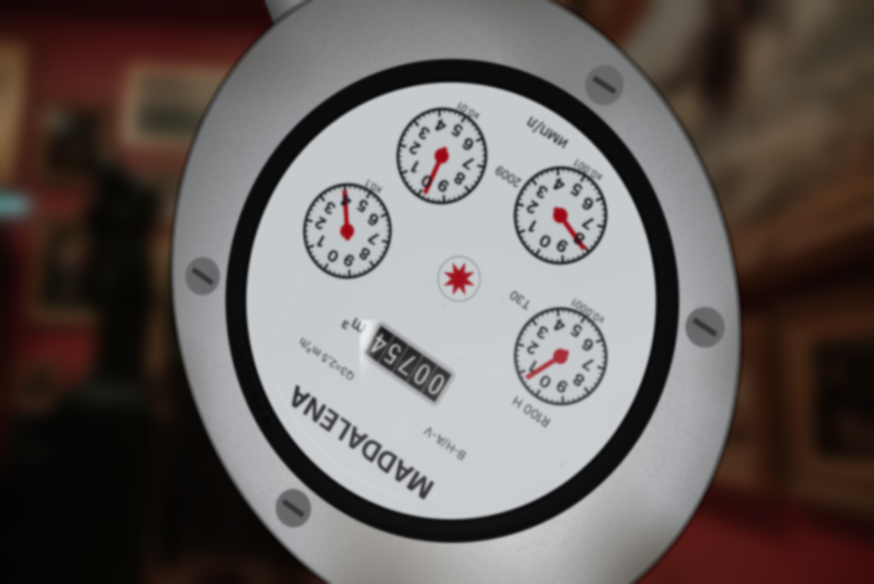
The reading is 754.3980 m³
